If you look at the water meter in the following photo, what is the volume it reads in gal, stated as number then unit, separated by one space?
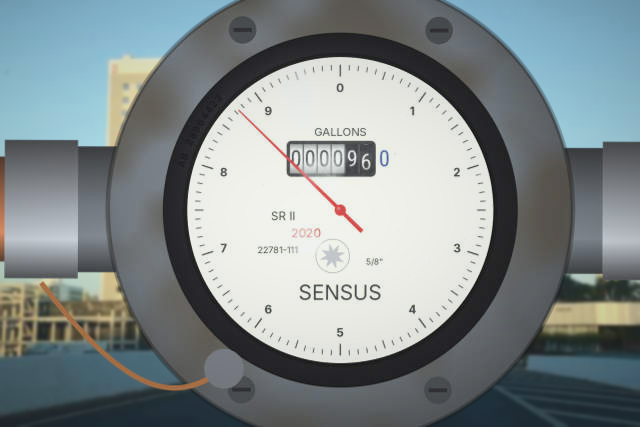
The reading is 958.7 gal
